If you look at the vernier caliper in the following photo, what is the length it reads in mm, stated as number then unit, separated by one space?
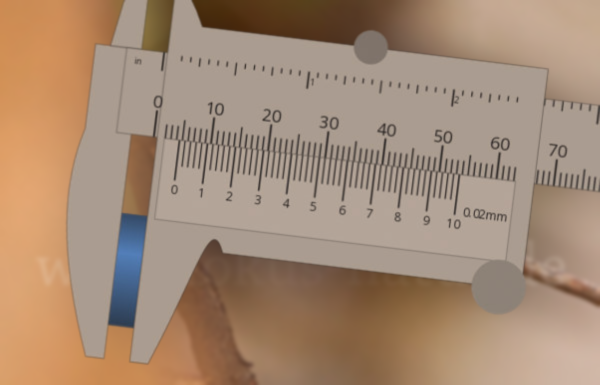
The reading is 4.5 mm
